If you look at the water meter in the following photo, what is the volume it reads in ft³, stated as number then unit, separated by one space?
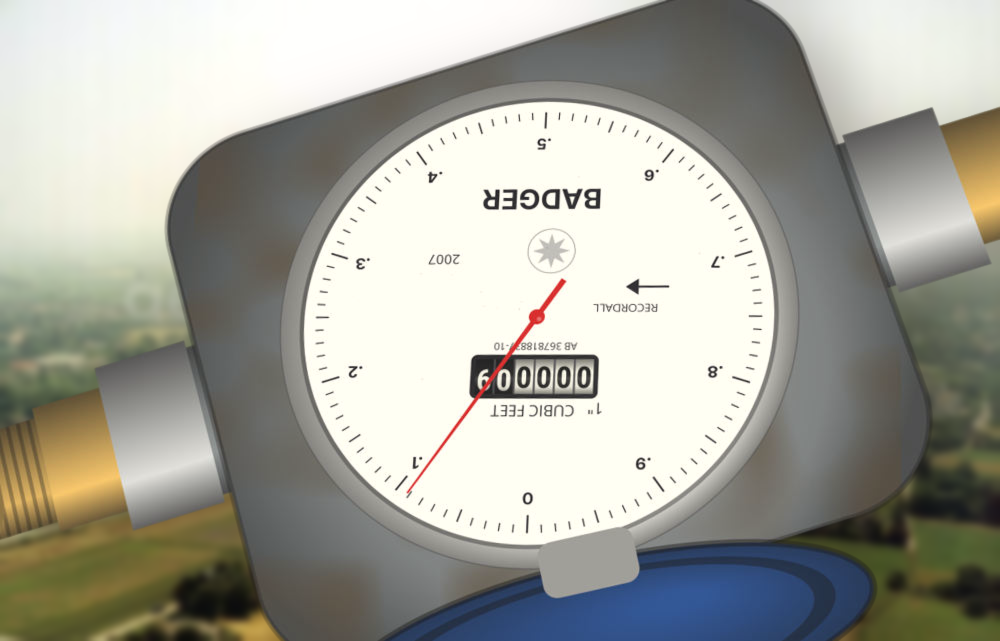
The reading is 9.09 ft³
